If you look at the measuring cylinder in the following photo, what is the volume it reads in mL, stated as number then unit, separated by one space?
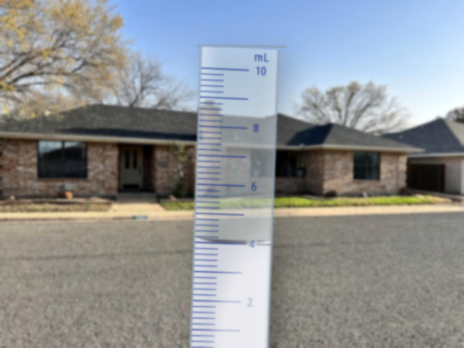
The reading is 4 mL
